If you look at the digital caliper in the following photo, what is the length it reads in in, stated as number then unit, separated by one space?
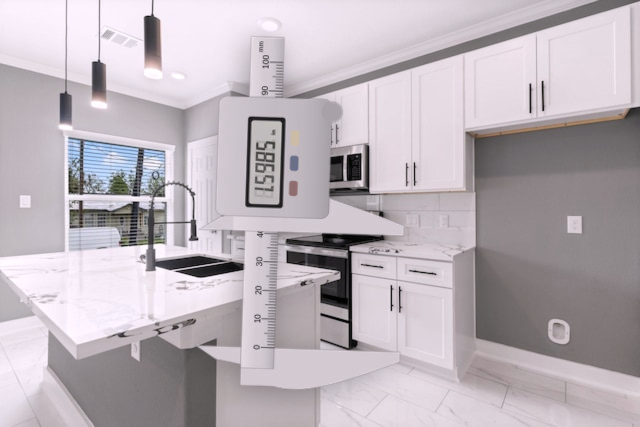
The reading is 1.5985 in
